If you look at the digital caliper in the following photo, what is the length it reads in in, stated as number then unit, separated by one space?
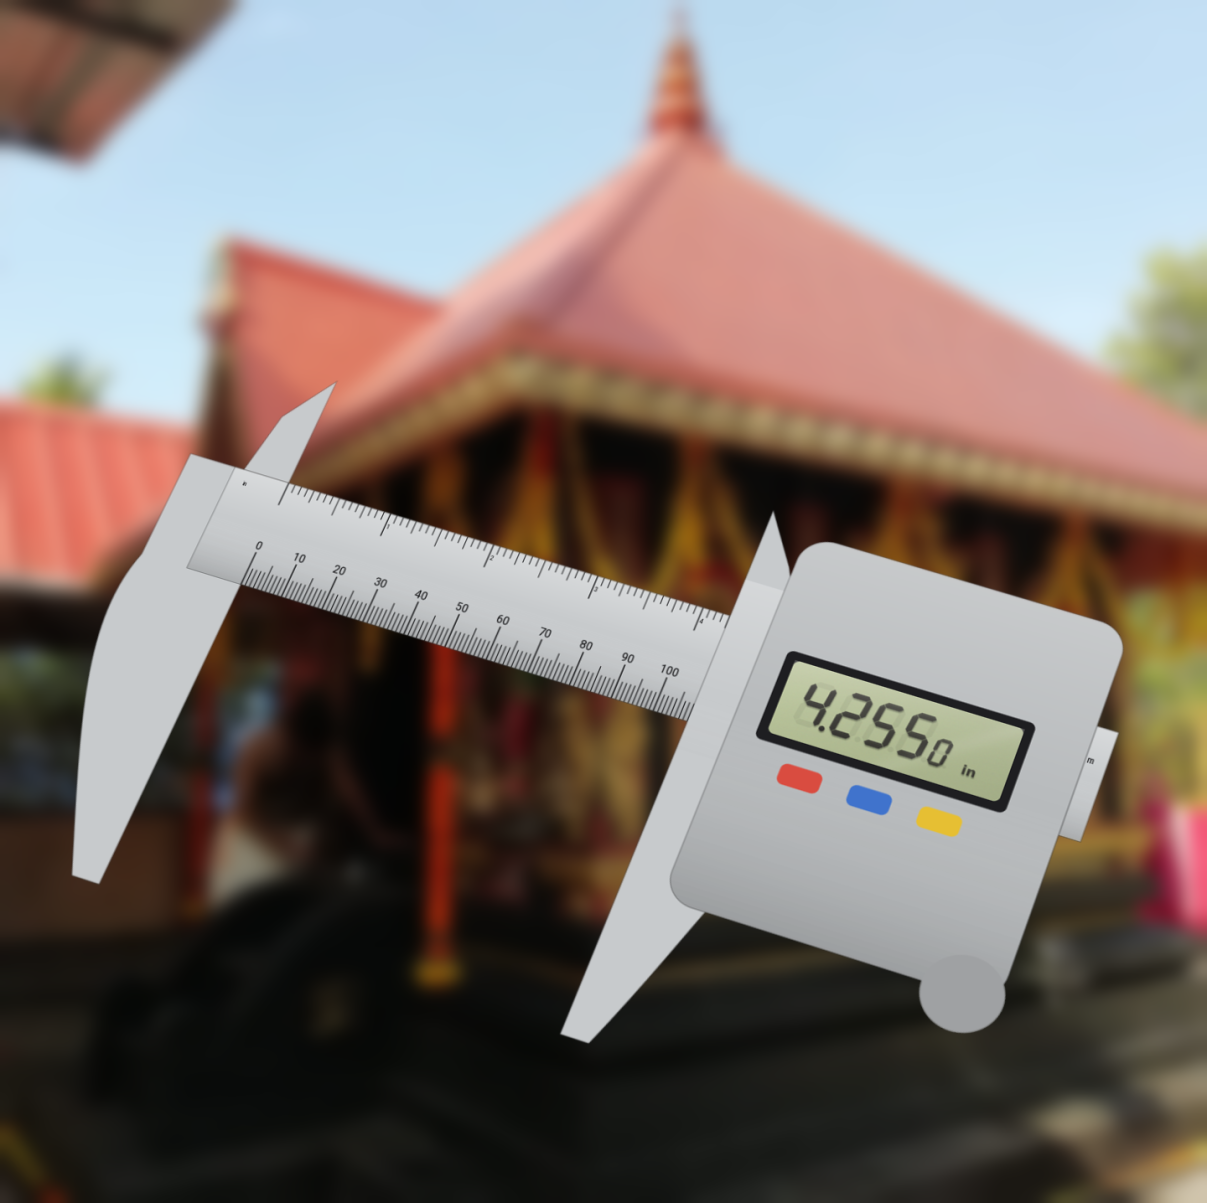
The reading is 4.2550 in
